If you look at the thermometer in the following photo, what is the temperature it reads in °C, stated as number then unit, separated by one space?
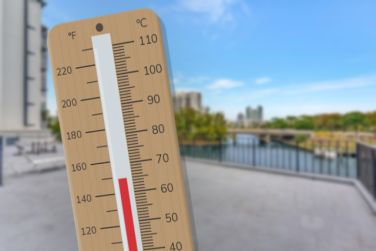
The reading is 65 °C
